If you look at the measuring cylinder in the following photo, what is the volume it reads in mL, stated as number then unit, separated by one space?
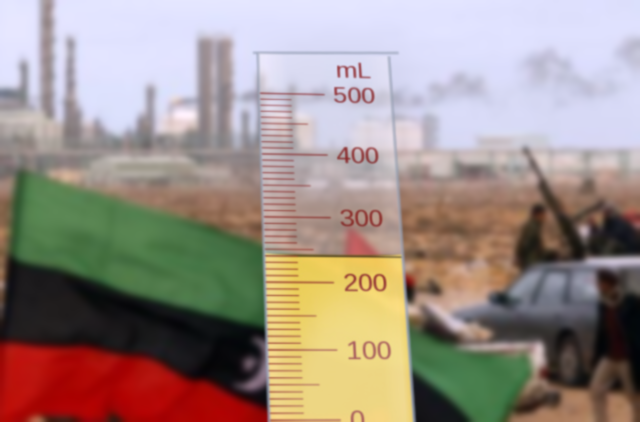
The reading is 240 mL
